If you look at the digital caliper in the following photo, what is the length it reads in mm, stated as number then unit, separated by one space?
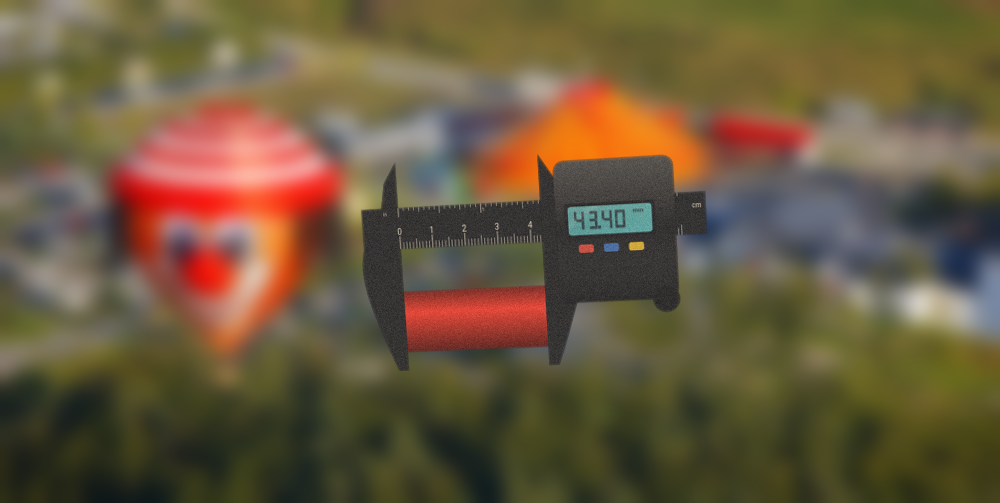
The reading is 43.40 mm
